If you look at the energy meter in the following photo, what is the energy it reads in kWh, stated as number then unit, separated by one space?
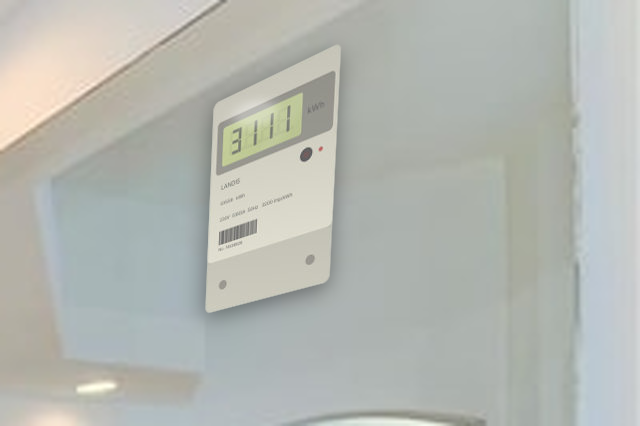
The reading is 3111 kWh
